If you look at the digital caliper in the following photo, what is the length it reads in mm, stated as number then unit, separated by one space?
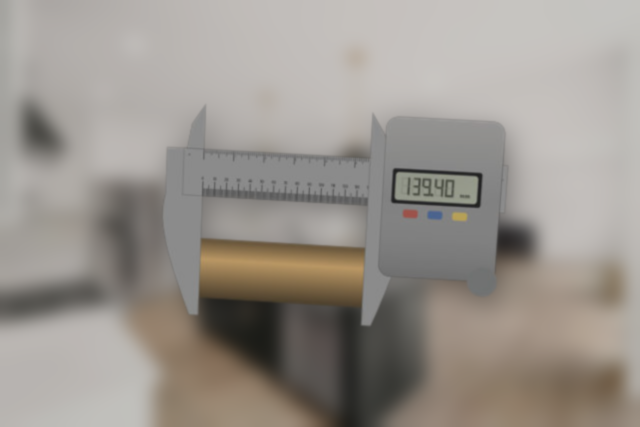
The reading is 139.40 mm
